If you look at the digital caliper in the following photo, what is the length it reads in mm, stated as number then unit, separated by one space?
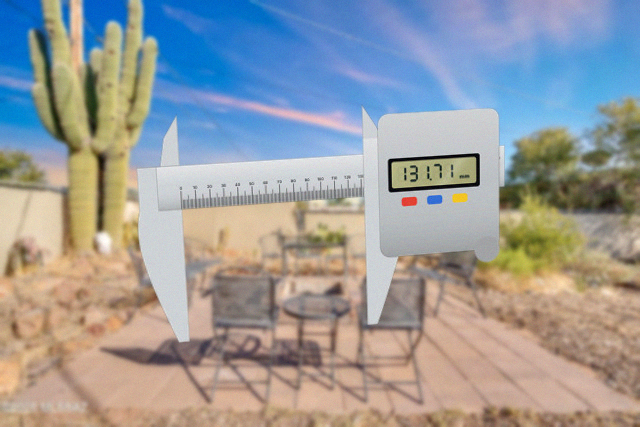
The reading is 131.71 mm
